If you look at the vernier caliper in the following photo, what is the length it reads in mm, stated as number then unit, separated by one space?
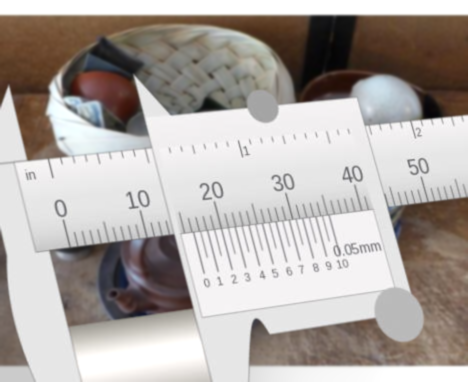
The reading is 16.2 mm
